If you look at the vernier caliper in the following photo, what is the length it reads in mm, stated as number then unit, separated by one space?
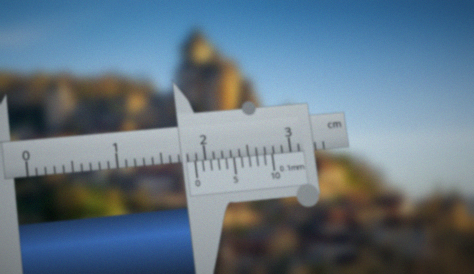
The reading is 18.8 mm
